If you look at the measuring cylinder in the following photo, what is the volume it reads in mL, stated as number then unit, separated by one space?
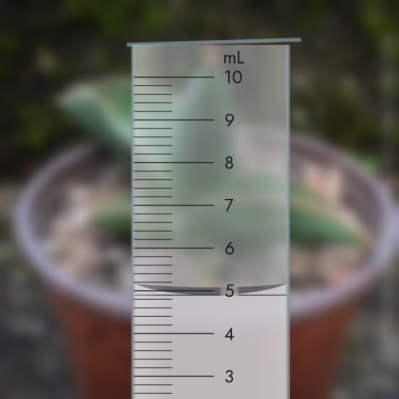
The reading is 4.9 mL
